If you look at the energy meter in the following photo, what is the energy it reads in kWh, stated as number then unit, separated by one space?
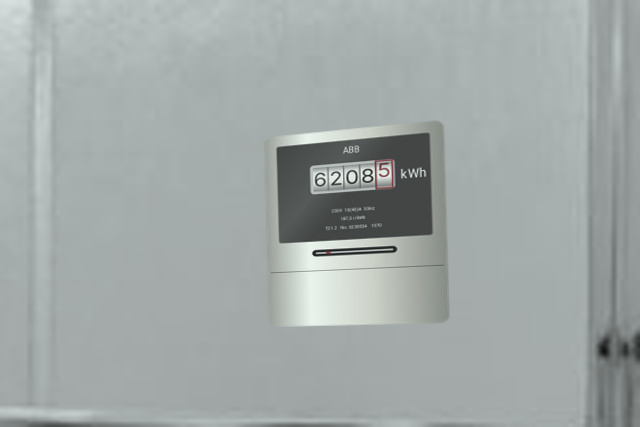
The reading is 6208.5 kWh
